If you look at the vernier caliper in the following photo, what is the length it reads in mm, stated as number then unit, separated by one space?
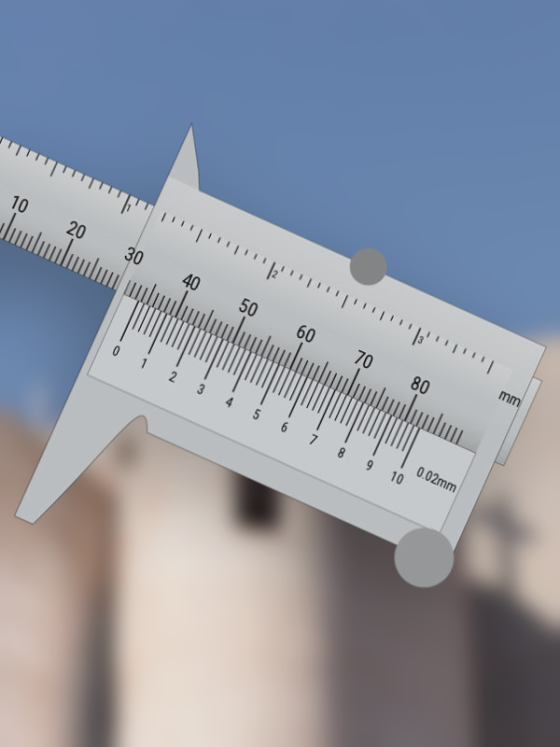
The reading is 33.6 mm
